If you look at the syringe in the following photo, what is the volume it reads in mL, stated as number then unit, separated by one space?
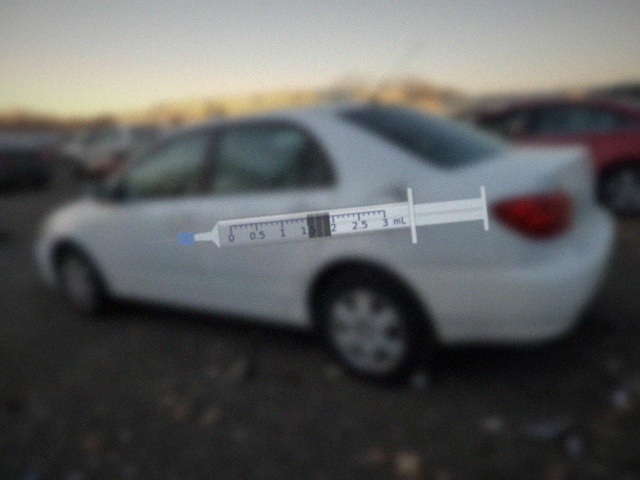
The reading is 1.5 mL
